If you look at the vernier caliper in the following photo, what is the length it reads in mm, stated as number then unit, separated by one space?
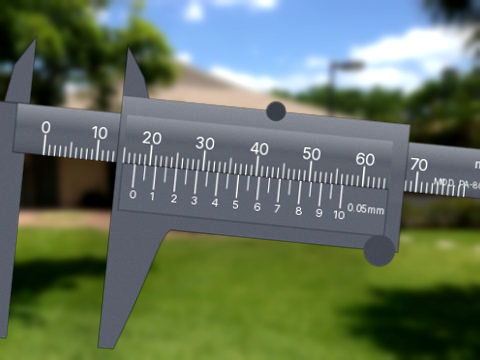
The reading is 17.2 mm
